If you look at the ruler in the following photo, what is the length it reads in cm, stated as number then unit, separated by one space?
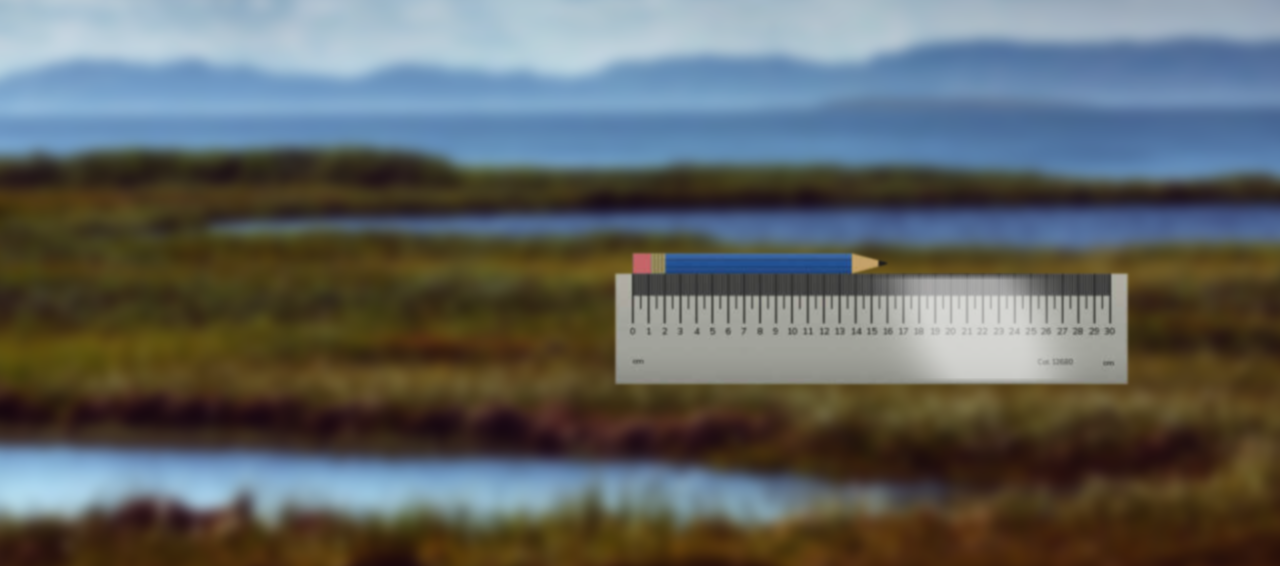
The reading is 16 cm
